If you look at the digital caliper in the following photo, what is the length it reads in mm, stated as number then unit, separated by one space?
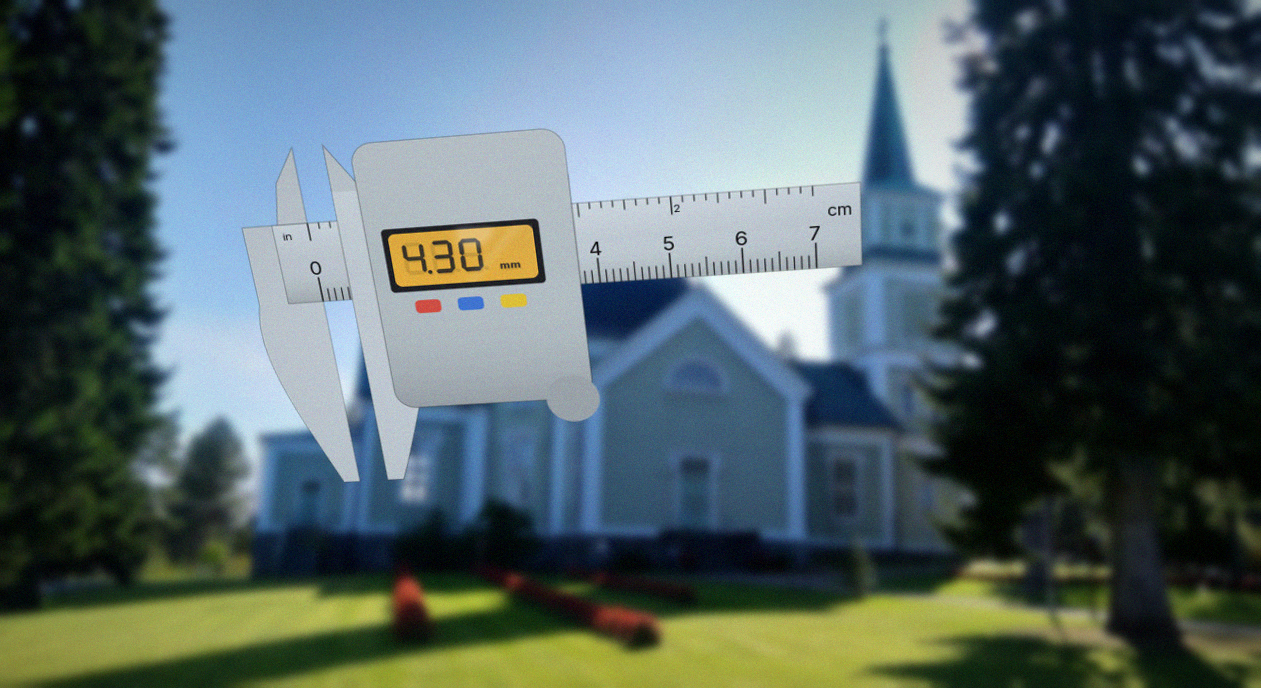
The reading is 4.30 mm
